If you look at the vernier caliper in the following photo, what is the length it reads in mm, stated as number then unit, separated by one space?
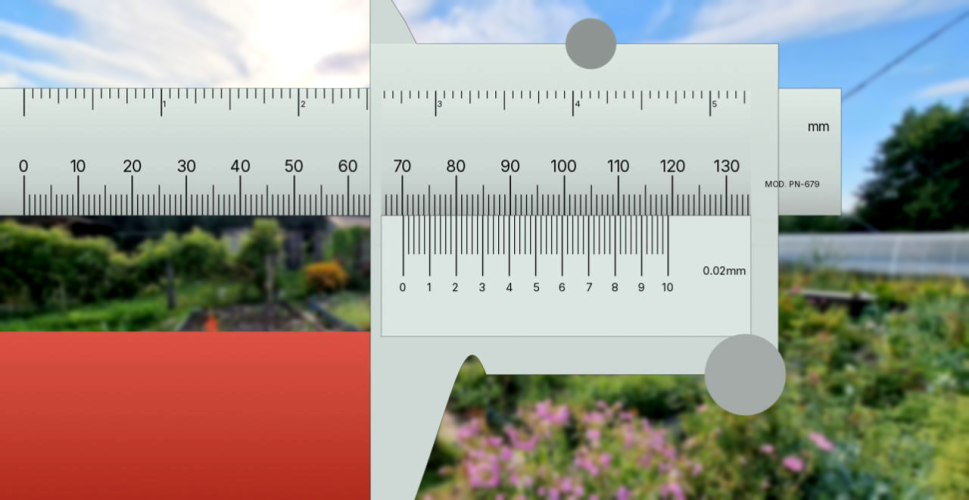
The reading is 70.2 mm
